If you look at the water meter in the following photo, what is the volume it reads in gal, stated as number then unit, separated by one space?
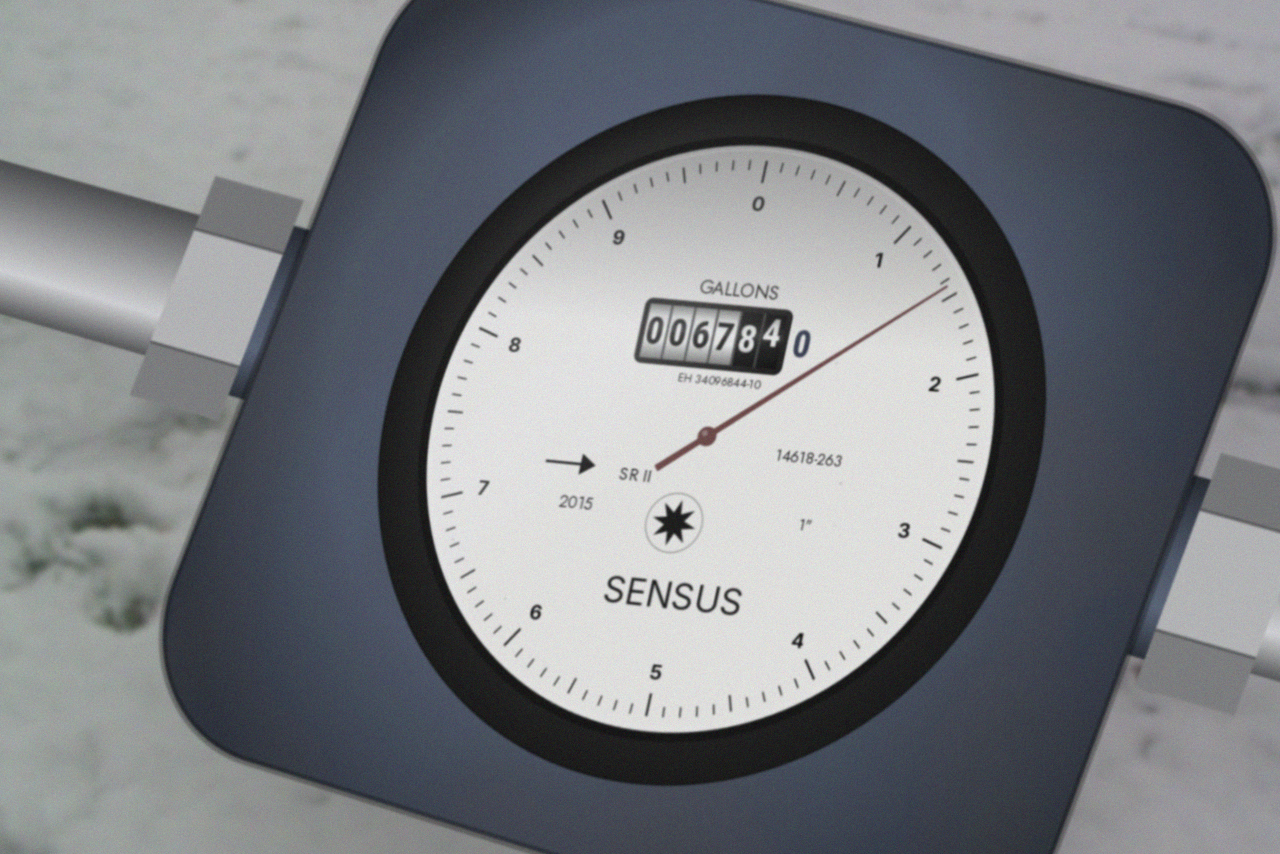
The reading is 67841.4 gal
